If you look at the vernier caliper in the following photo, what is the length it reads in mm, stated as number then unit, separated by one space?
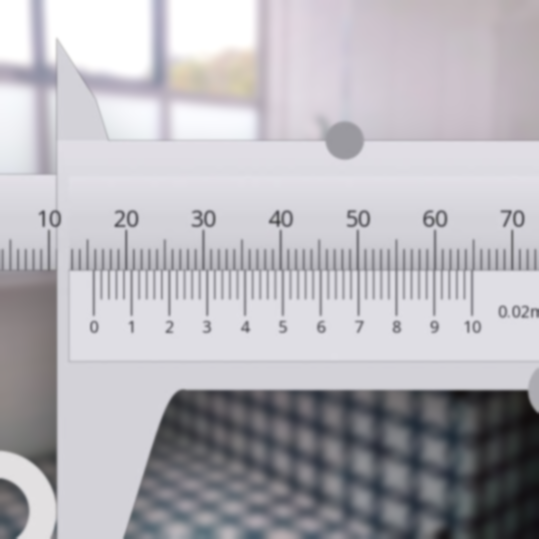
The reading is 15.8 mm
